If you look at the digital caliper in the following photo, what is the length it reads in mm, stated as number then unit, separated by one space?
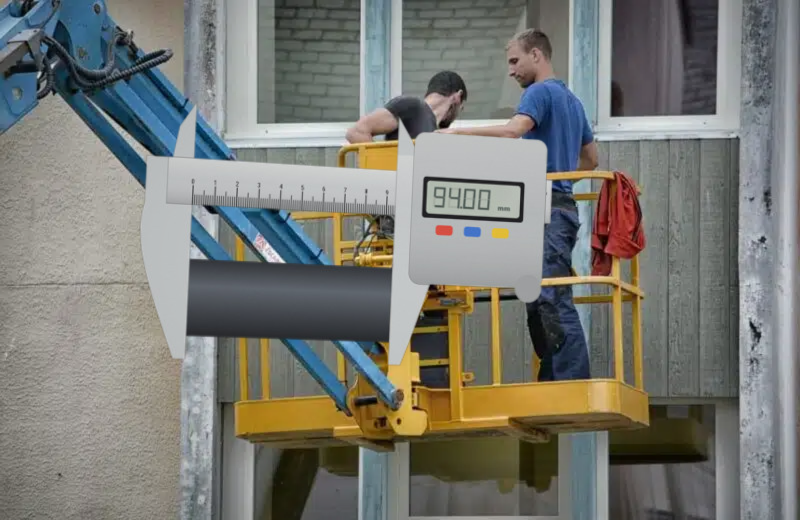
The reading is 94.00 mm
